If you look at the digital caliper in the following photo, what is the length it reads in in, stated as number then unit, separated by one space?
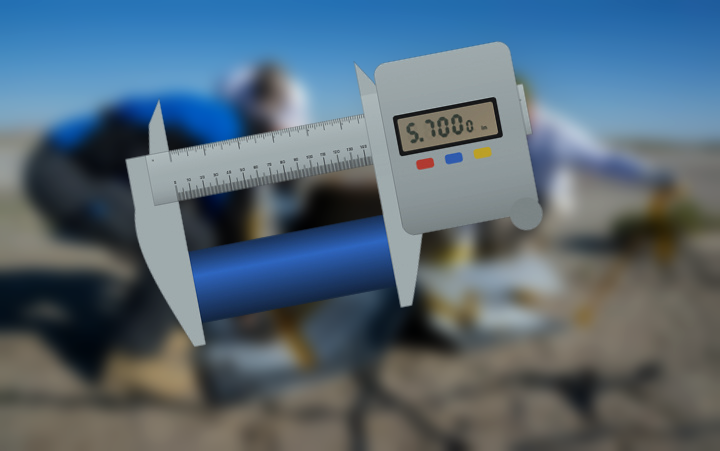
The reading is 5.7000 in
